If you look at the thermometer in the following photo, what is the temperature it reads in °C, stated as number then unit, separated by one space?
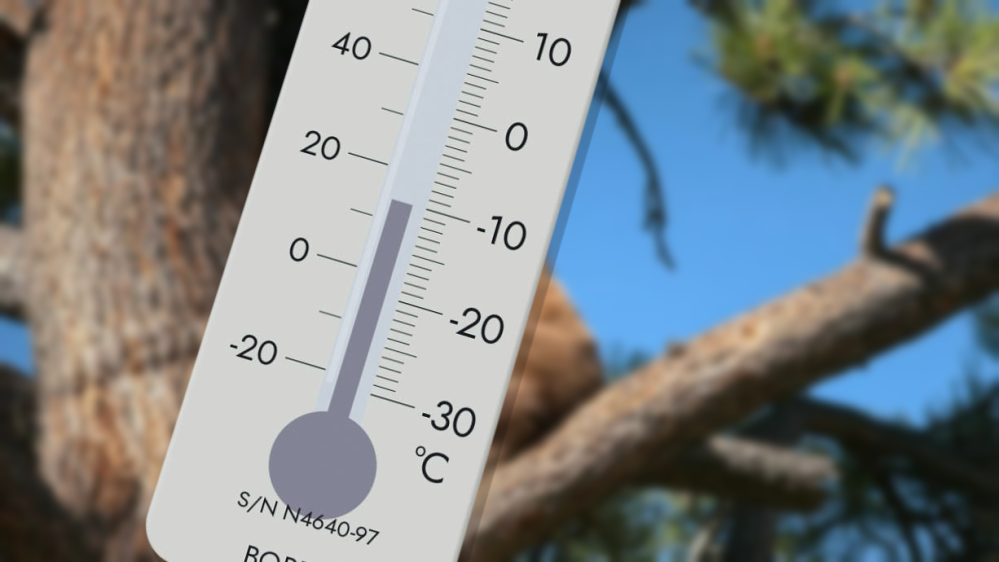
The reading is -10 °C
